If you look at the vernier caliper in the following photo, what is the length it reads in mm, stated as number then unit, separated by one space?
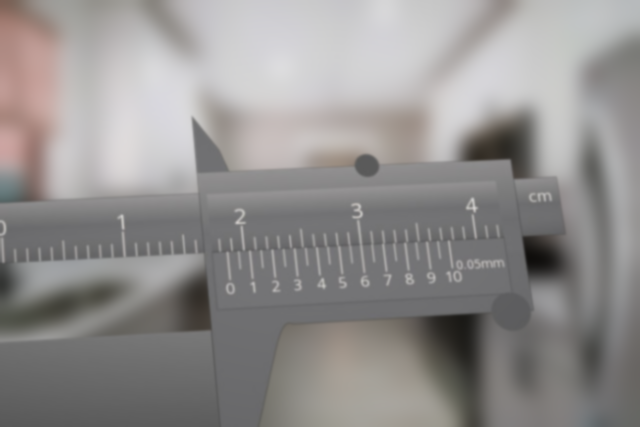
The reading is 18.6 mm
